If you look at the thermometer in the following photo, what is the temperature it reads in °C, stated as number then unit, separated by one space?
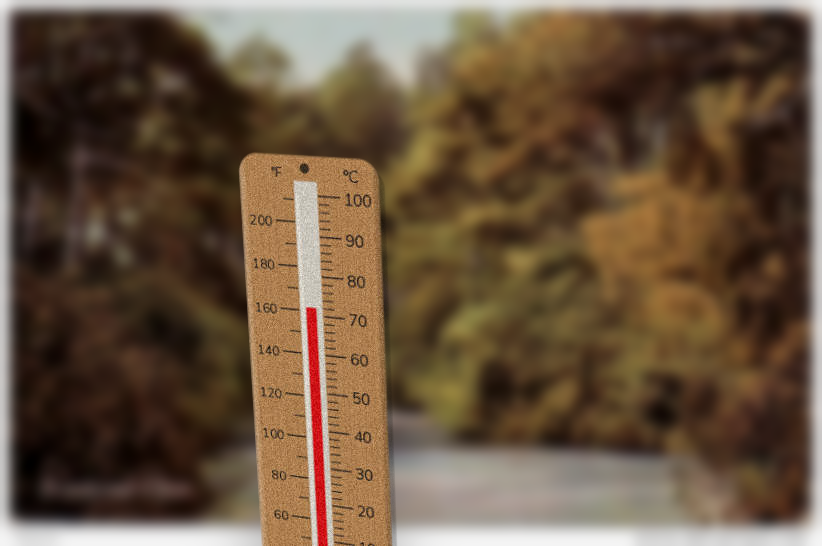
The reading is 72 °C
